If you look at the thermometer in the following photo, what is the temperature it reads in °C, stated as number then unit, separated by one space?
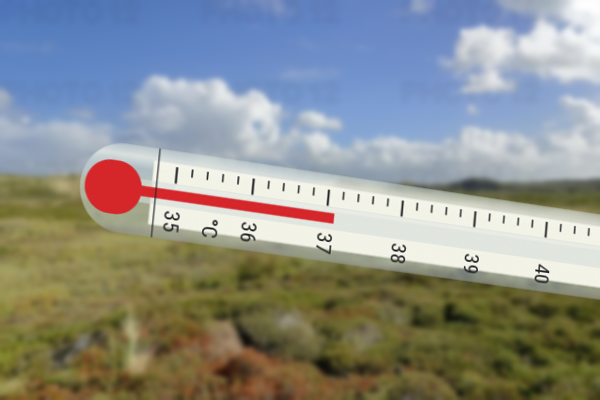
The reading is 37.1 °C
